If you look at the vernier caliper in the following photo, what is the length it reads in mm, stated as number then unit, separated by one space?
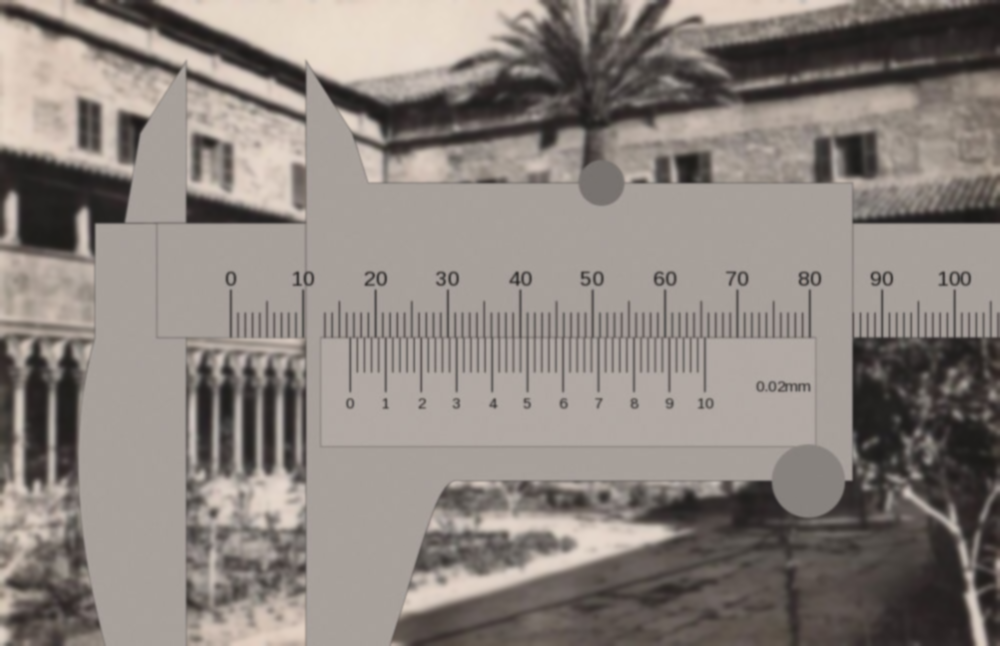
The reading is 16.5 mm
